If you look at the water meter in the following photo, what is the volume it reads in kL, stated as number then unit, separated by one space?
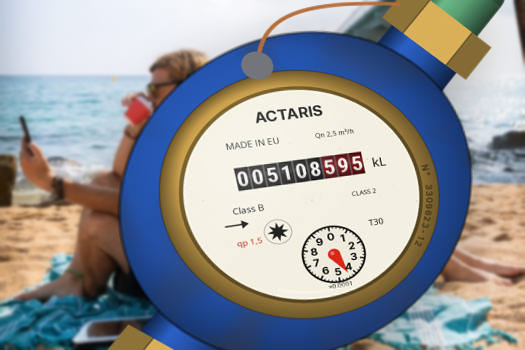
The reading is 5108.5954 kL
